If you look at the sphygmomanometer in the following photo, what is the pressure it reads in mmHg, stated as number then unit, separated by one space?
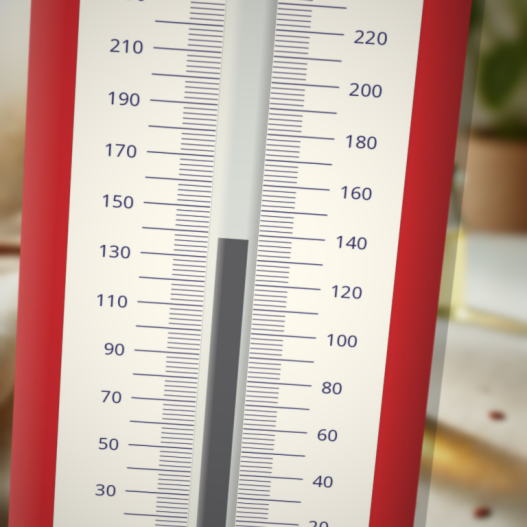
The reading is 138 mmHg
